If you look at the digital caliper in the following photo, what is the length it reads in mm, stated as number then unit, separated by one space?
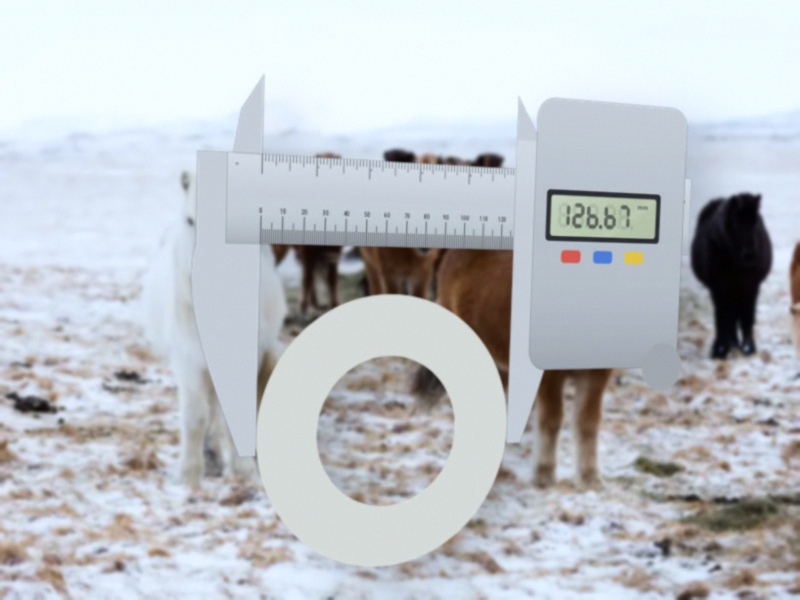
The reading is 126.67 mm
